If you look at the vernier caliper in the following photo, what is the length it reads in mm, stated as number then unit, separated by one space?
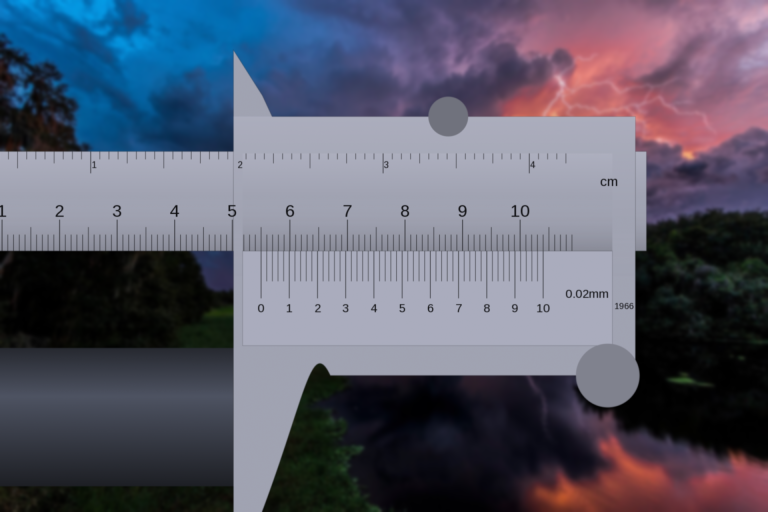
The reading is 55.0 mm
